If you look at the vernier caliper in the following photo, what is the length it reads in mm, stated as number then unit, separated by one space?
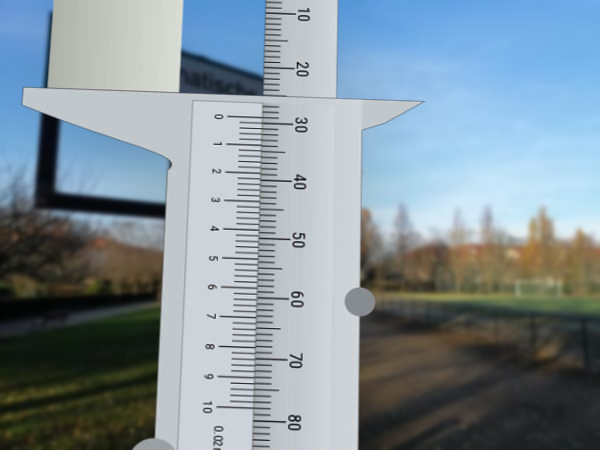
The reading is 29.0 mm
